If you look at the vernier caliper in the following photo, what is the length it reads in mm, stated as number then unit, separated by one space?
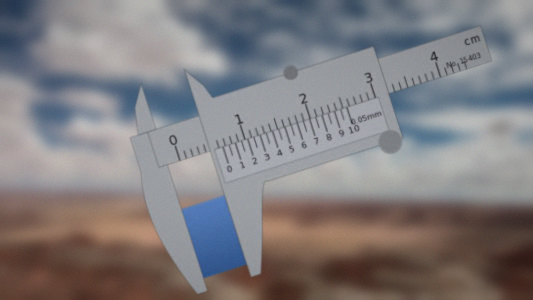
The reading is 6.6 mm
